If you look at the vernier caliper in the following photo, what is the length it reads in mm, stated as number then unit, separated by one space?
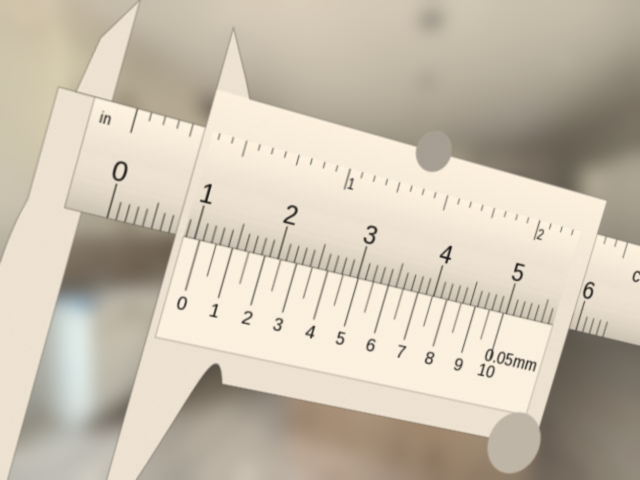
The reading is 10.6 mm
